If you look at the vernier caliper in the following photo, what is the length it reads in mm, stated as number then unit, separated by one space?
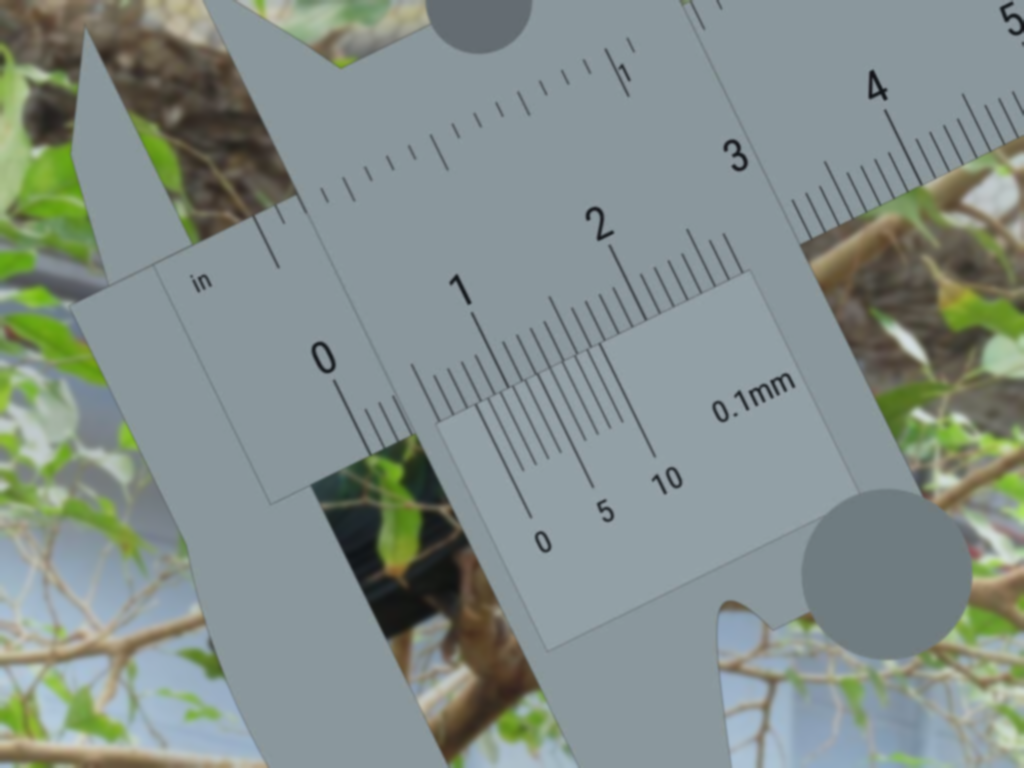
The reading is 7.6 mm
